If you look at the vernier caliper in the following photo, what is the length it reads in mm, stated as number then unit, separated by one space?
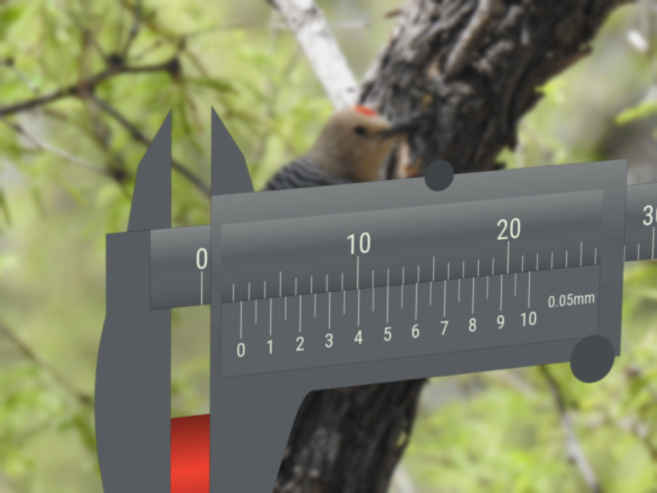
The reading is 2.5 mm
